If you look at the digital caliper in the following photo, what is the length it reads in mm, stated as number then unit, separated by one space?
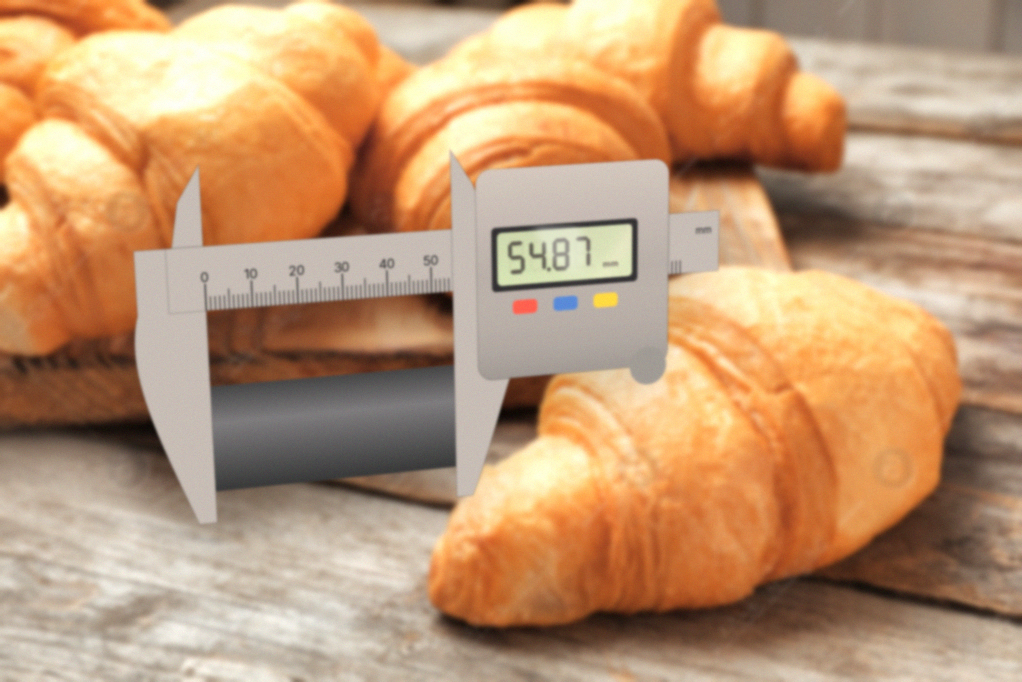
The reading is 54.87 mm
